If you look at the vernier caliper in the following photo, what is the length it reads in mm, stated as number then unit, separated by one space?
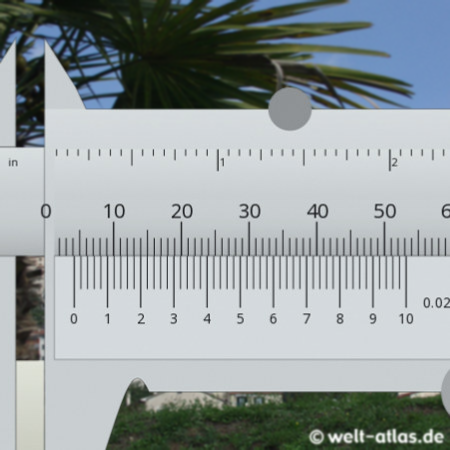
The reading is 4.2 mm
